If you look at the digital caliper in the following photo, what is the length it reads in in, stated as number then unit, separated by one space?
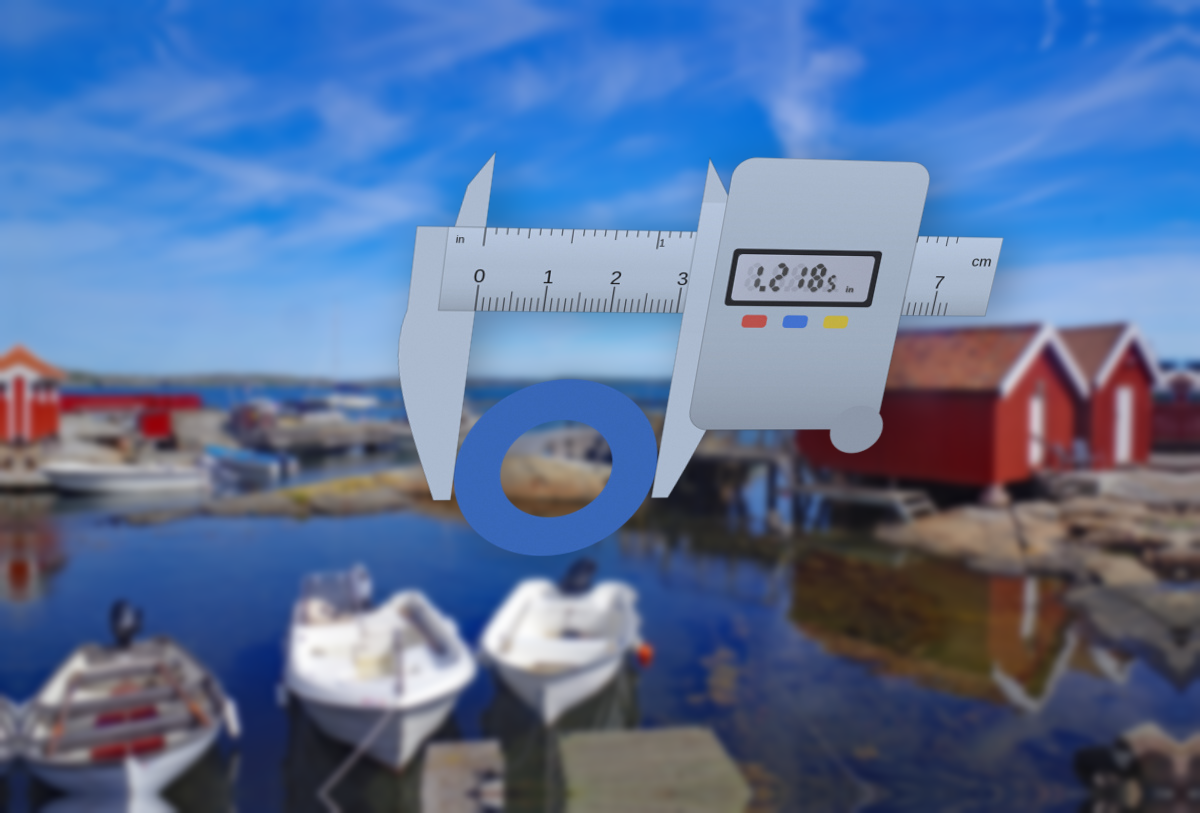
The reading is 1.2185 in
